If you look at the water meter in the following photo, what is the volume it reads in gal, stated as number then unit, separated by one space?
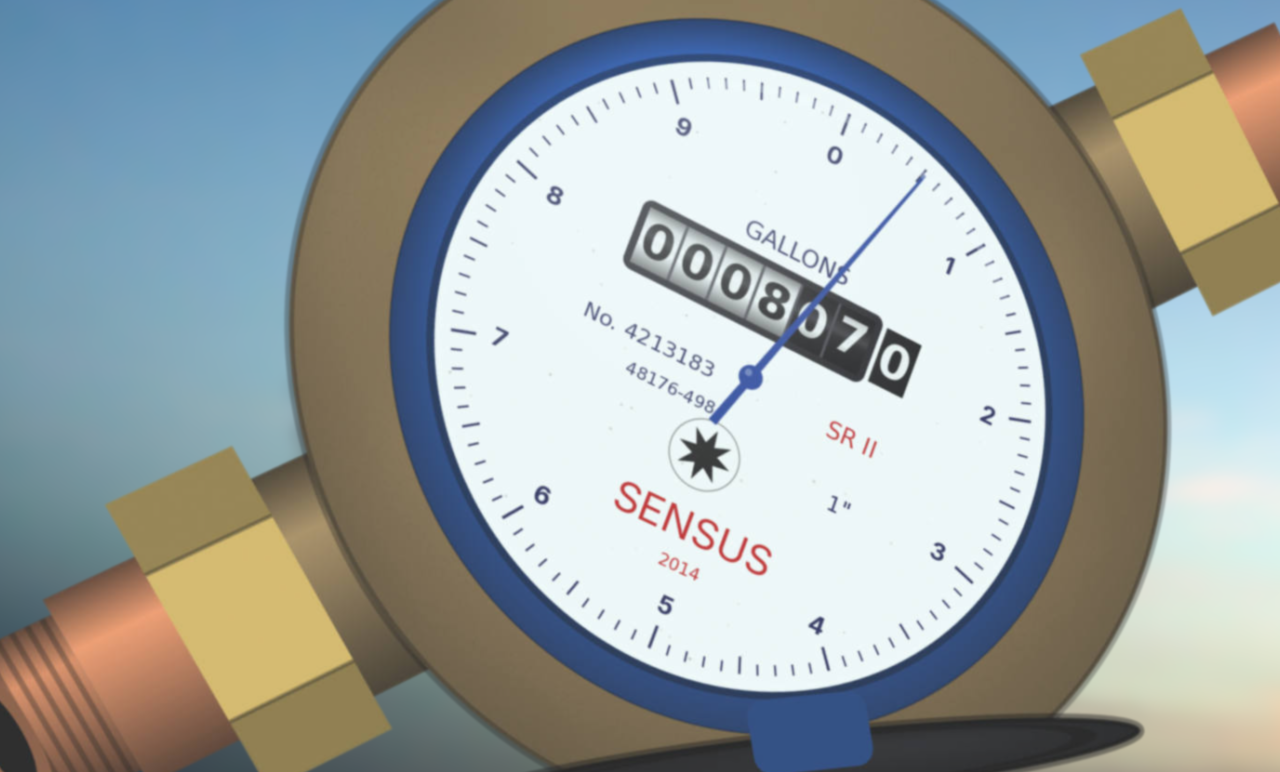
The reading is 8070.5 gal
